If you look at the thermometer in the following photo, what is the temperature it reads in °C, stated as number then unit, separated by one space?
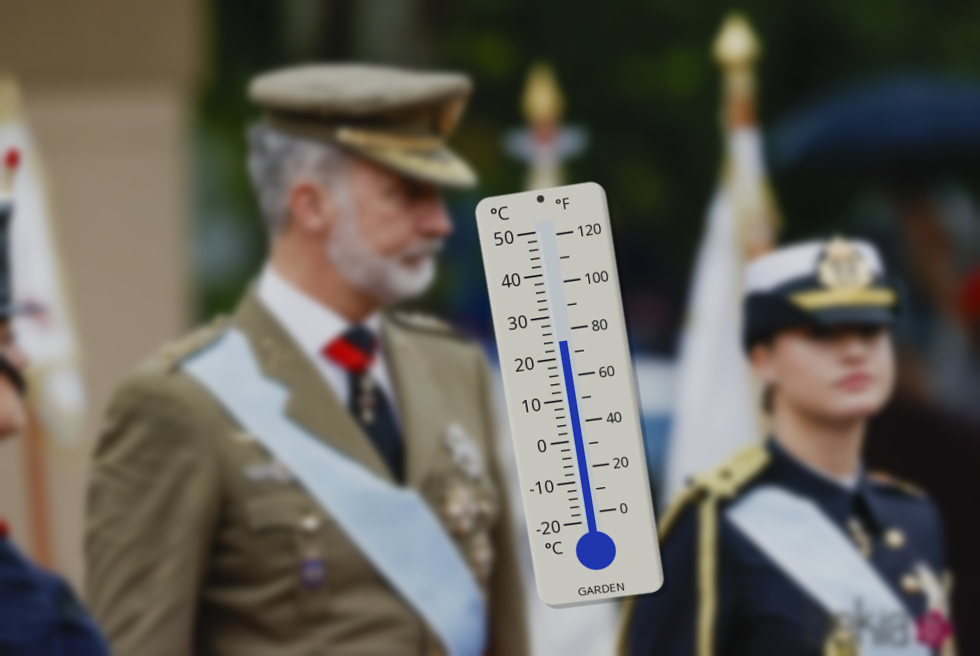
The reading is 24 °C
